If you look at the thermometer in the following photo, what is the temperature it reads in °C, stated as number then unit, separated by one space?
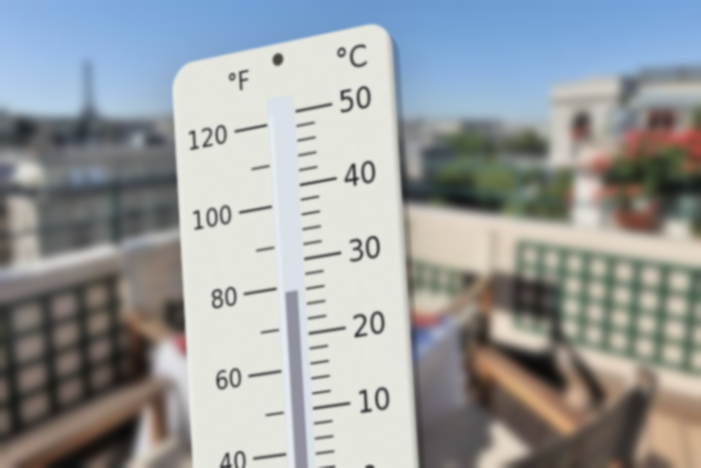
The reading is 26 °C
